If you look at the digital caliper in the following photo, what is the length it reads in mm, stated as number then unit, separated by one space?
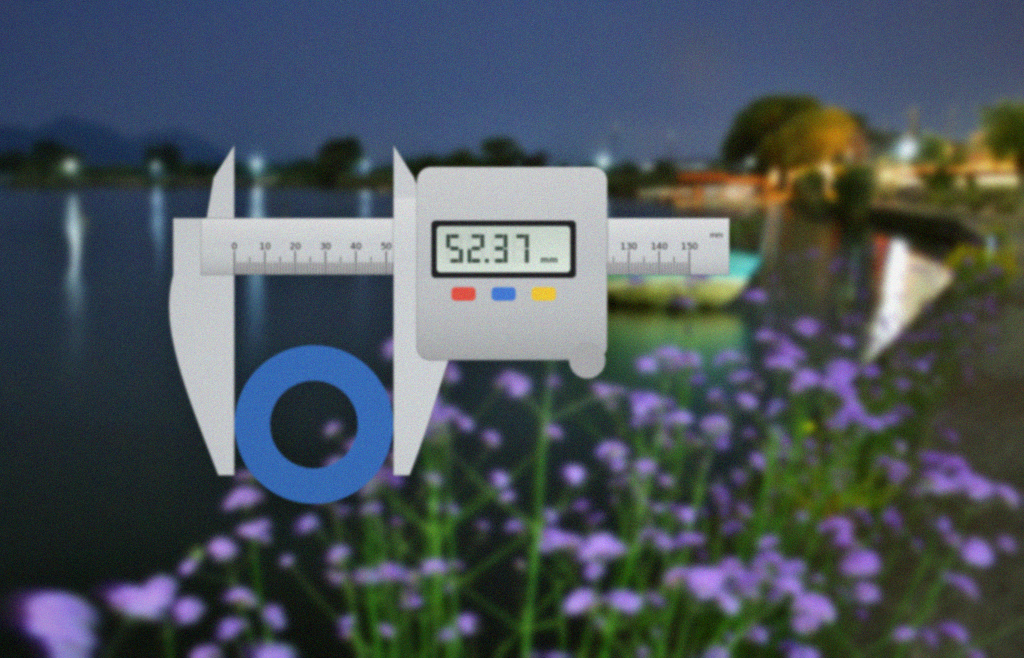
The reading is 52.37 mm
